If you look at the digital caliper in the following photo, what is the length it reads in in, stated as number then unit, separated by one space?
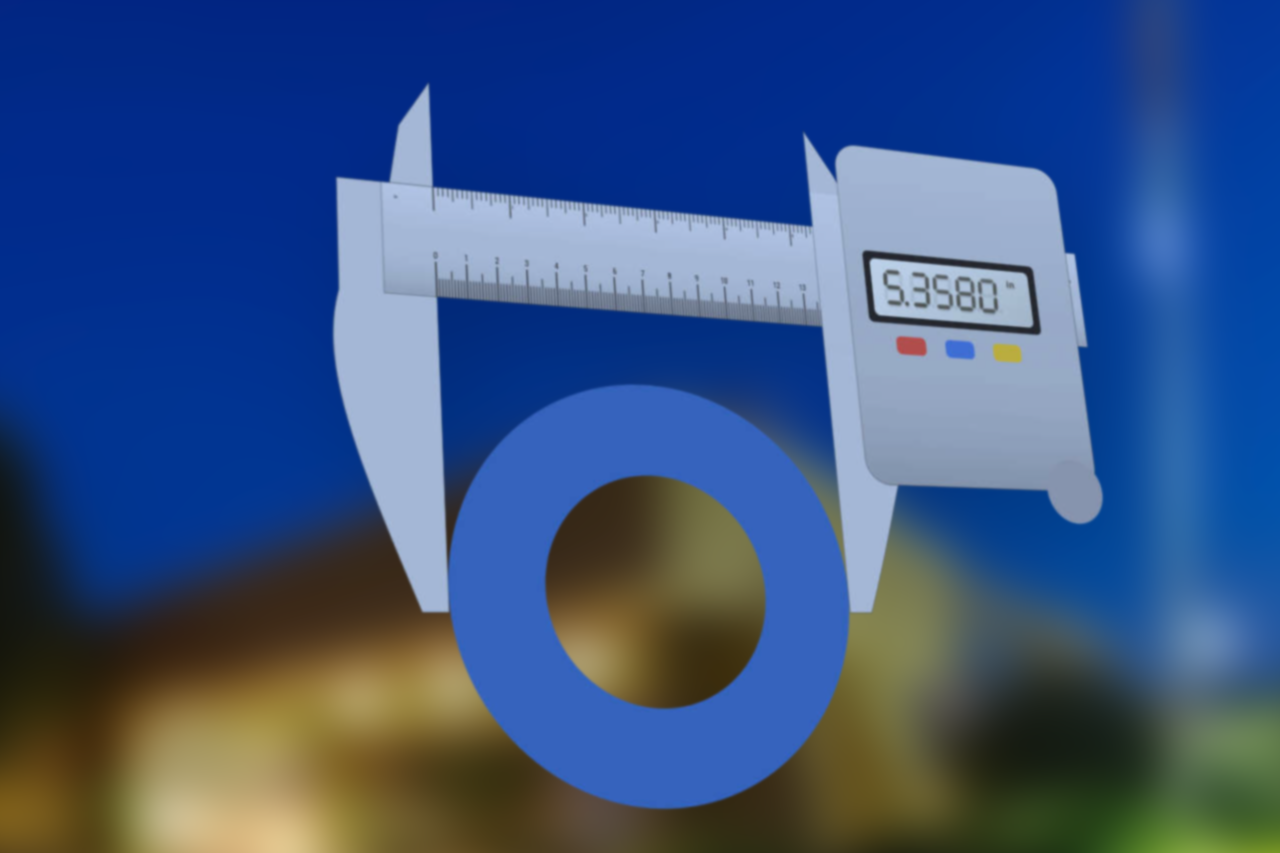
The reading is 5.3580 in
